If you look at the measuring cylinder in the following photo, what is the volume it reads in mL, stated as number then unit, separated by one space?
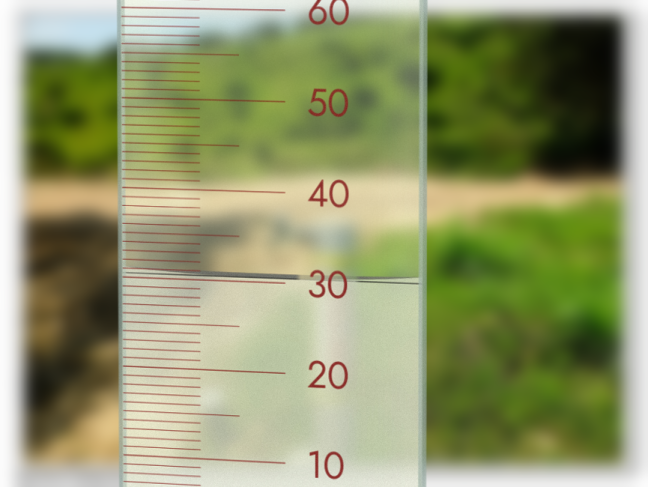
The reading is 30.5 mL
